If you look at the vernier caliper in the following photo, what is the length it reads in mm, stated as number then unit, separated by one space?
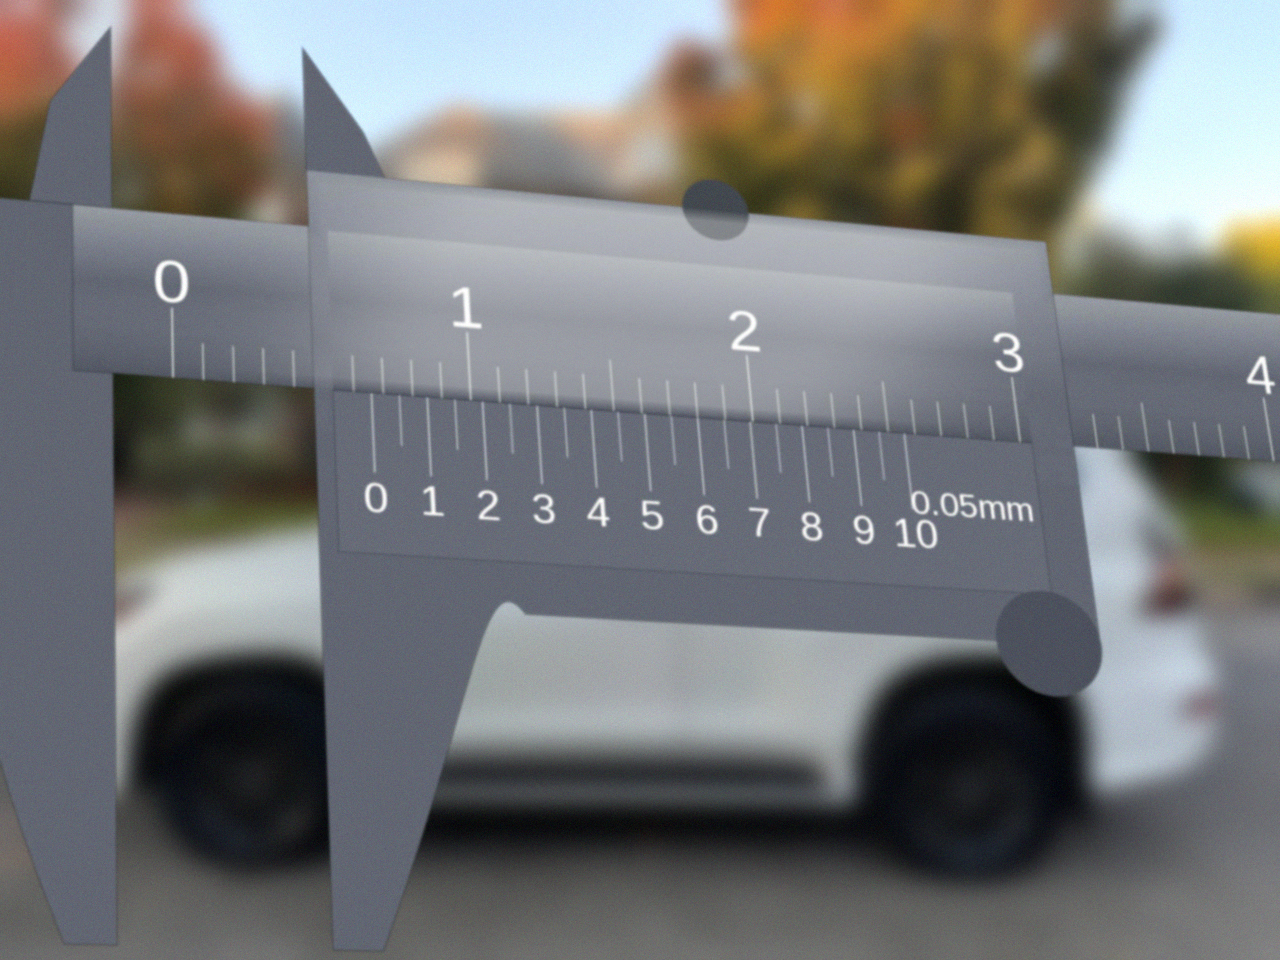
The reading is 6.6 mm
